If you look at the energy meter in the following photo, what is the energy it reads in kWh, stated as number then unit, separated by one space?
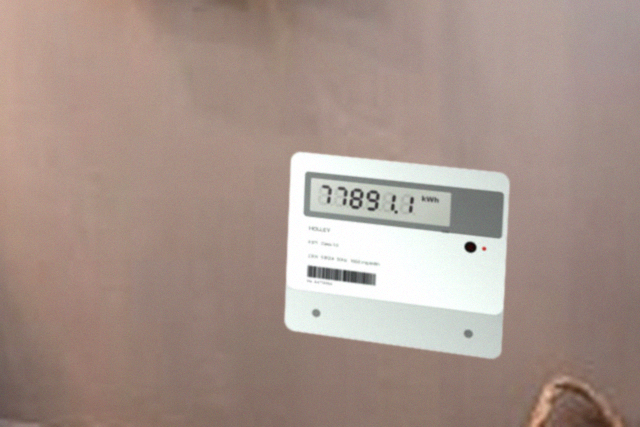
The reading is 77891.1 kWh
